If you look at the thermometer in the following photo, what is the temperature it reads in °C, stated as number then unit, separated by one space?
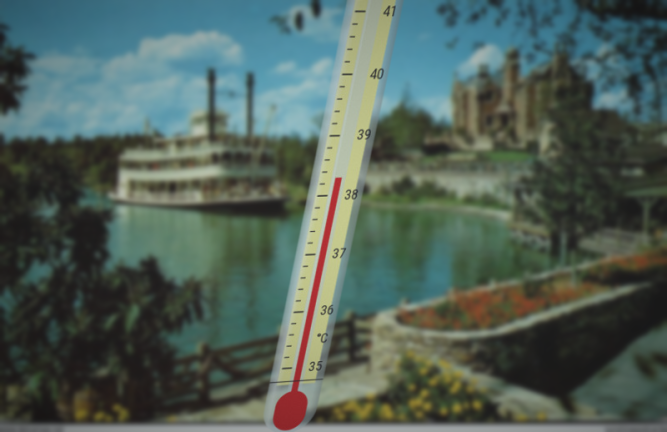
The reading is 38.3 °C
